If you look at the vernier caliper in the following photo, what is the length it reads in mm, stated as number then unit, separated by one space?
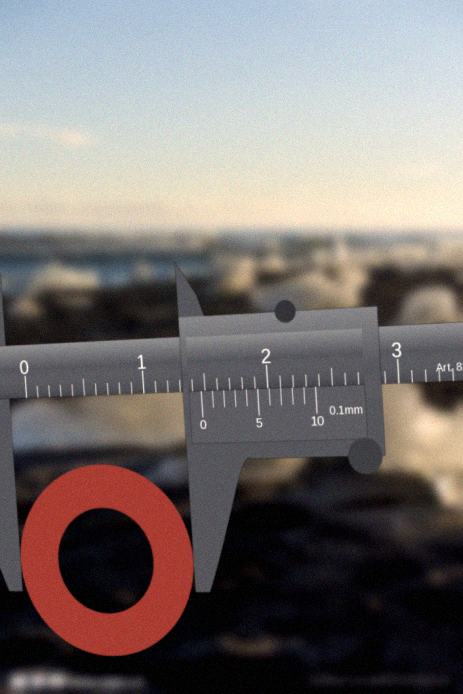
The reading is 14.7 mm
